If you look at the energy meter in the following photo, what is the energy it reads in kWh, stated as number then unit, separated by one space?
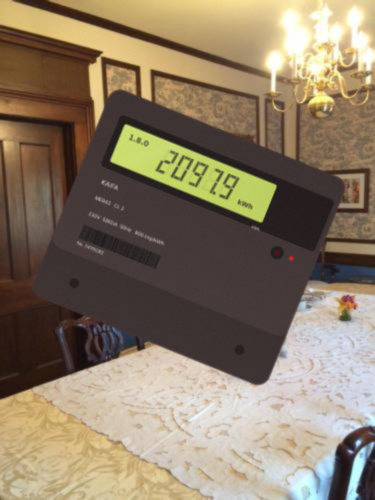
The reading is 2097.9 kWh
